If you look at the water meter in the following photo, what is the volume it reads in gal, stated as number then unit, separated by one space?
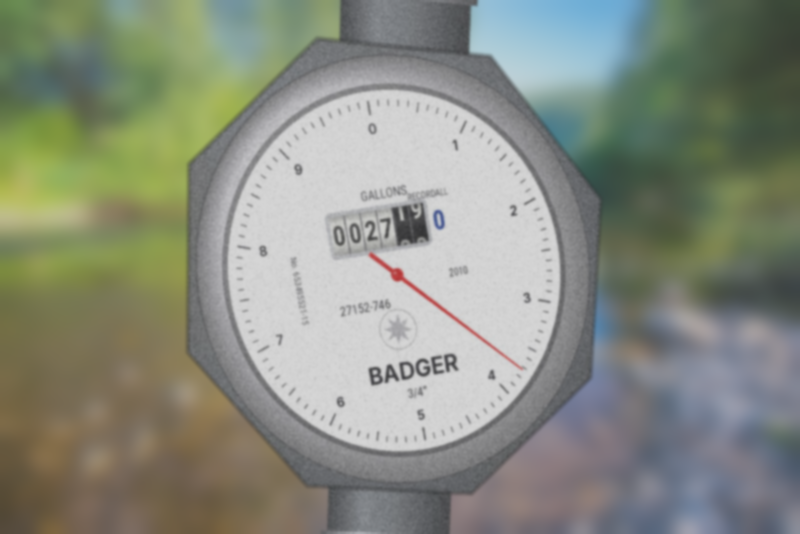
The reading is 27193.7 gal
